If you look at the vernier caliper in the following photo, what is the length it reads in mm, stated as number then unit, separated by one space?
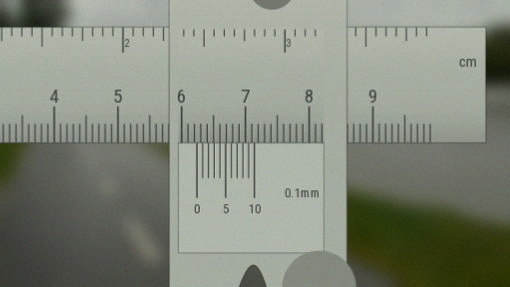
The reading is 62.4 mm
